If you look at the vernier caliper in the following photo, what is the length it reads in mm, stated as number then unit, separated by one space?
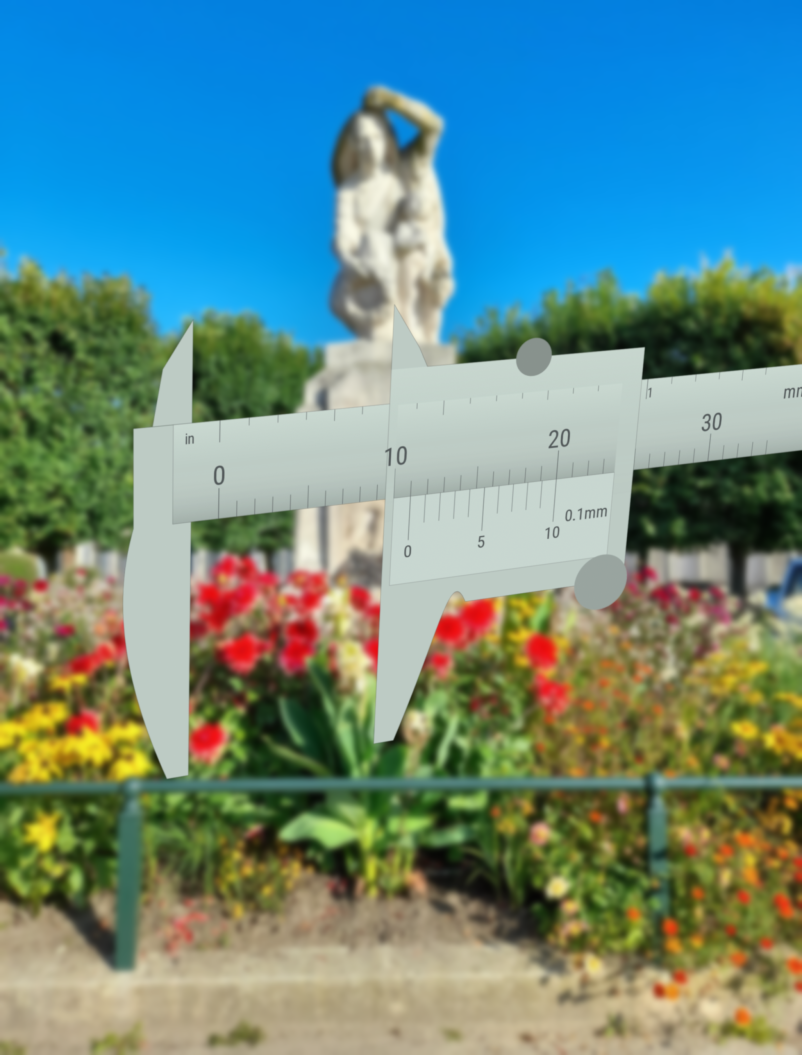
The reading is 11.0 mm
